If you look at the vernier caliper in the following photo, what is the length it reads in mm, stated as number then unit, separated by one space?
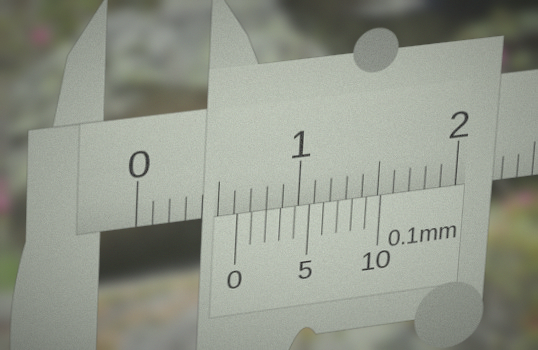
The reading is 6.2 mm
